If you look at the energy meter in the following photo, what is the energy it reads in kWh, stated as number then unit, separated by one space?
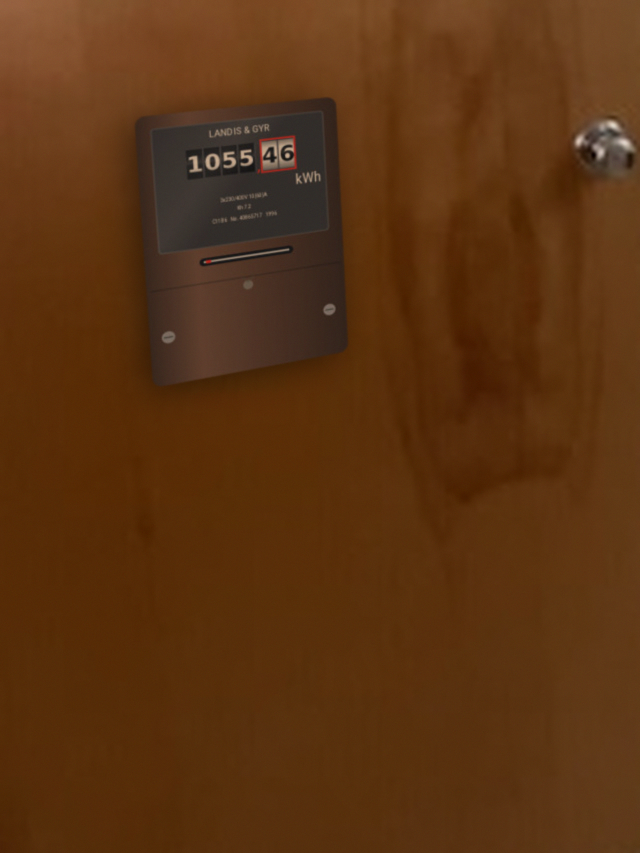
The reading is 1055.46 kWh
